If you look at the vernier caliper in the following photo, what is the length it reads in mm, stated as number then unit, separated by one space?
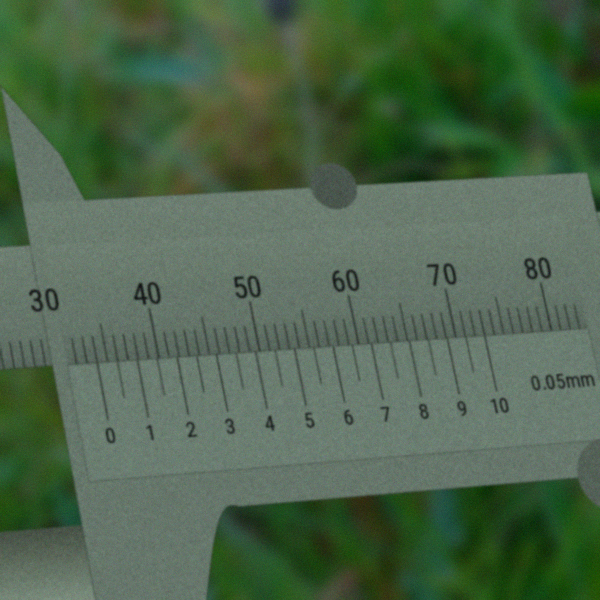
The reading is 34.0 mm
